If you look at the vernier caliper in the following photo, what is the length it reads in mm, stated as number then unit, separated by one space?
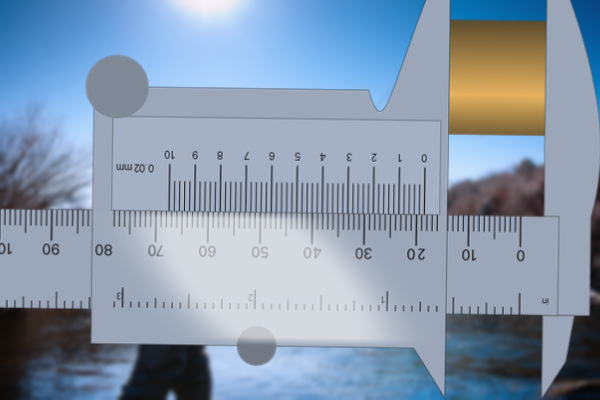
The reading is 18.5 mm
